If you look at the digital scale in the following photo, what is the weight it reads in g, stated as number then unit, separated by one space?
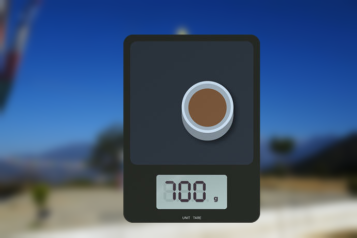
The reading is 700 g
